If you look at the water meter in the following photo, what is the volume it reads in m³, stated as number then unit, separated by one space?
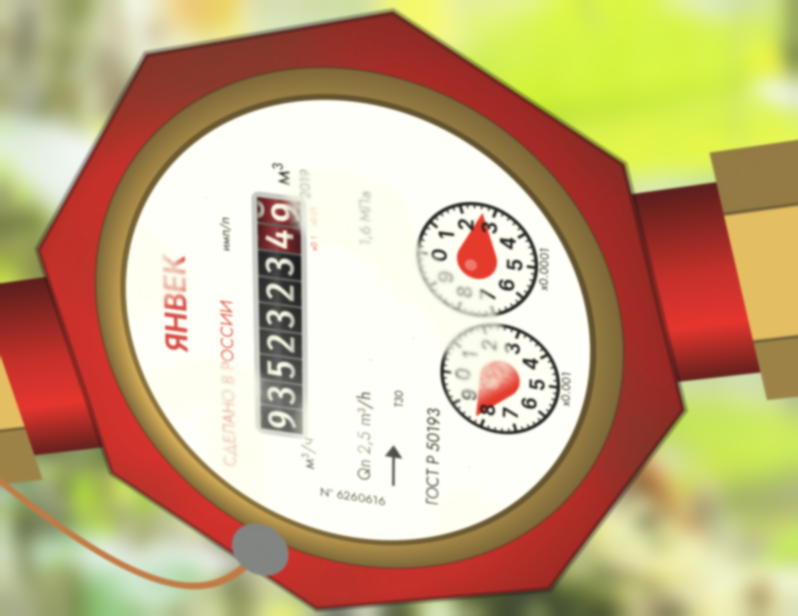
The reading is 9352323.4882 m³
